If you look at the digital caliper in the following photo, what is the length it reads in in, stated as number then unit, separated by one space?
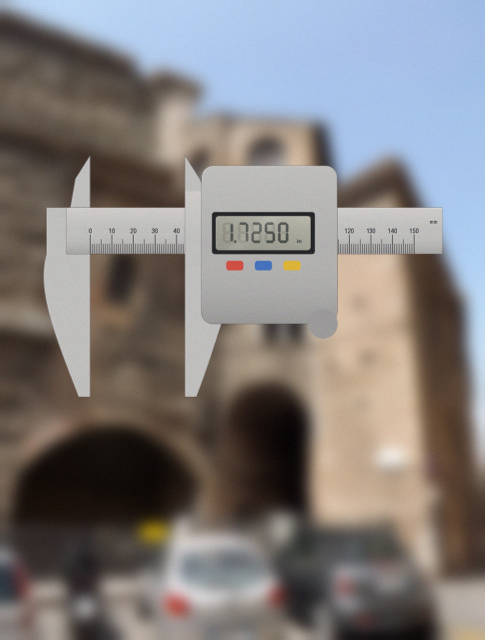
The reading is 1.7250 in
